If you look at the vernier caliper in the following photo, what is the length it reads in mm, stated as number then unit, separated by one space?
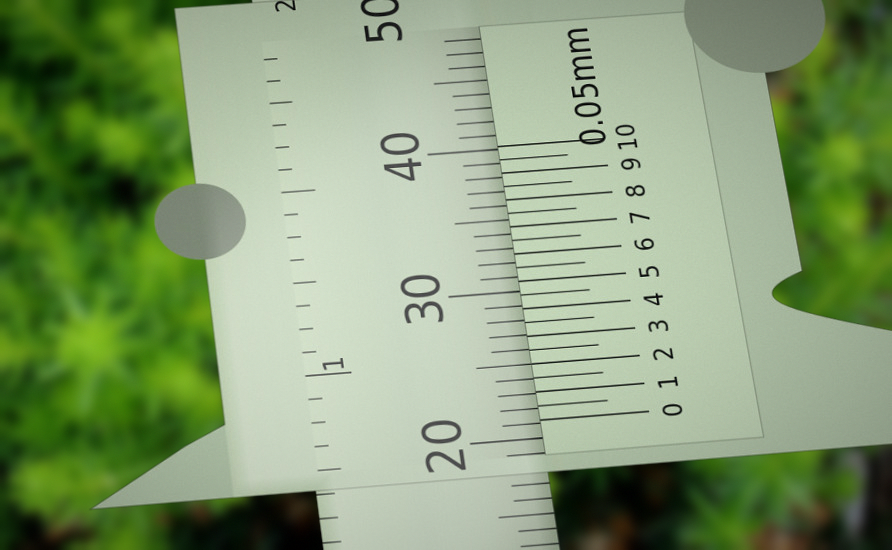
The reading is 21.2 mm
